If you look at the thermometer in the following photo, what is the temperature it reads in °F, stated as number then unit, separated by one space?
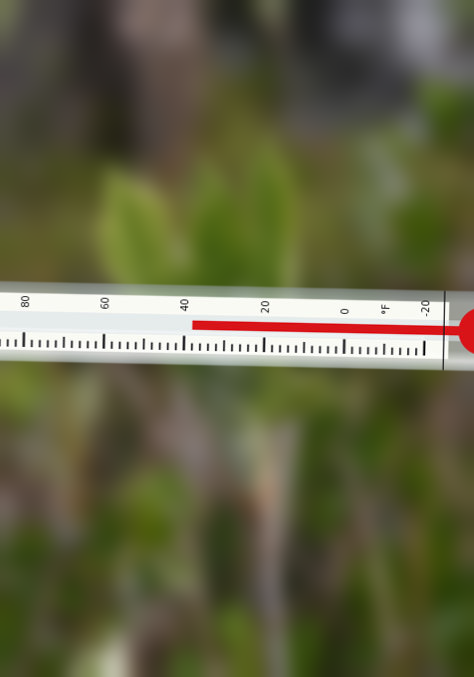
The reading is 38 °F
